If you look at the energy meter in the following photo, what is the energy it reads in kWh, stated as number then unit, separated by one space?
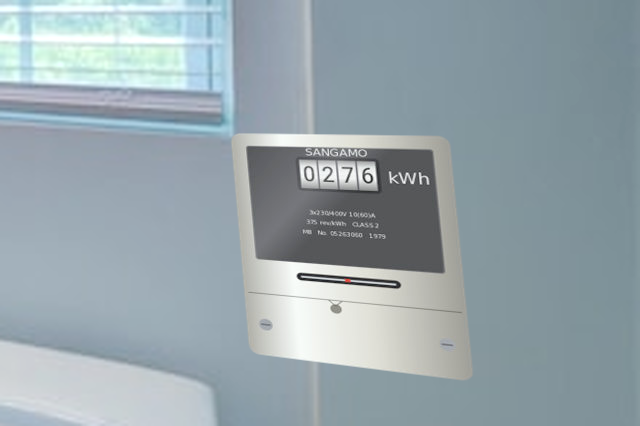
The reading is 276 kWh
